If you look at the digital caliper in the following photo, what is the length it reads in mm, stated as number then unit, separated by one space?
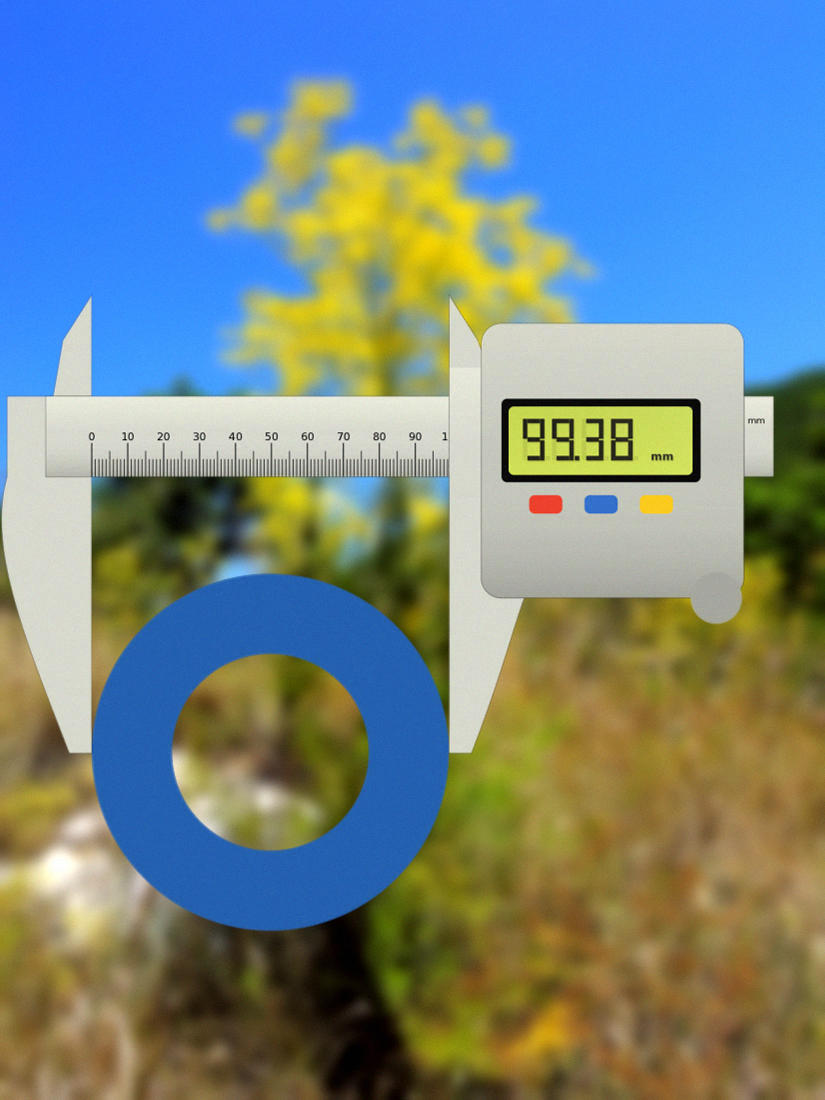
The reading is 99.38 mm
